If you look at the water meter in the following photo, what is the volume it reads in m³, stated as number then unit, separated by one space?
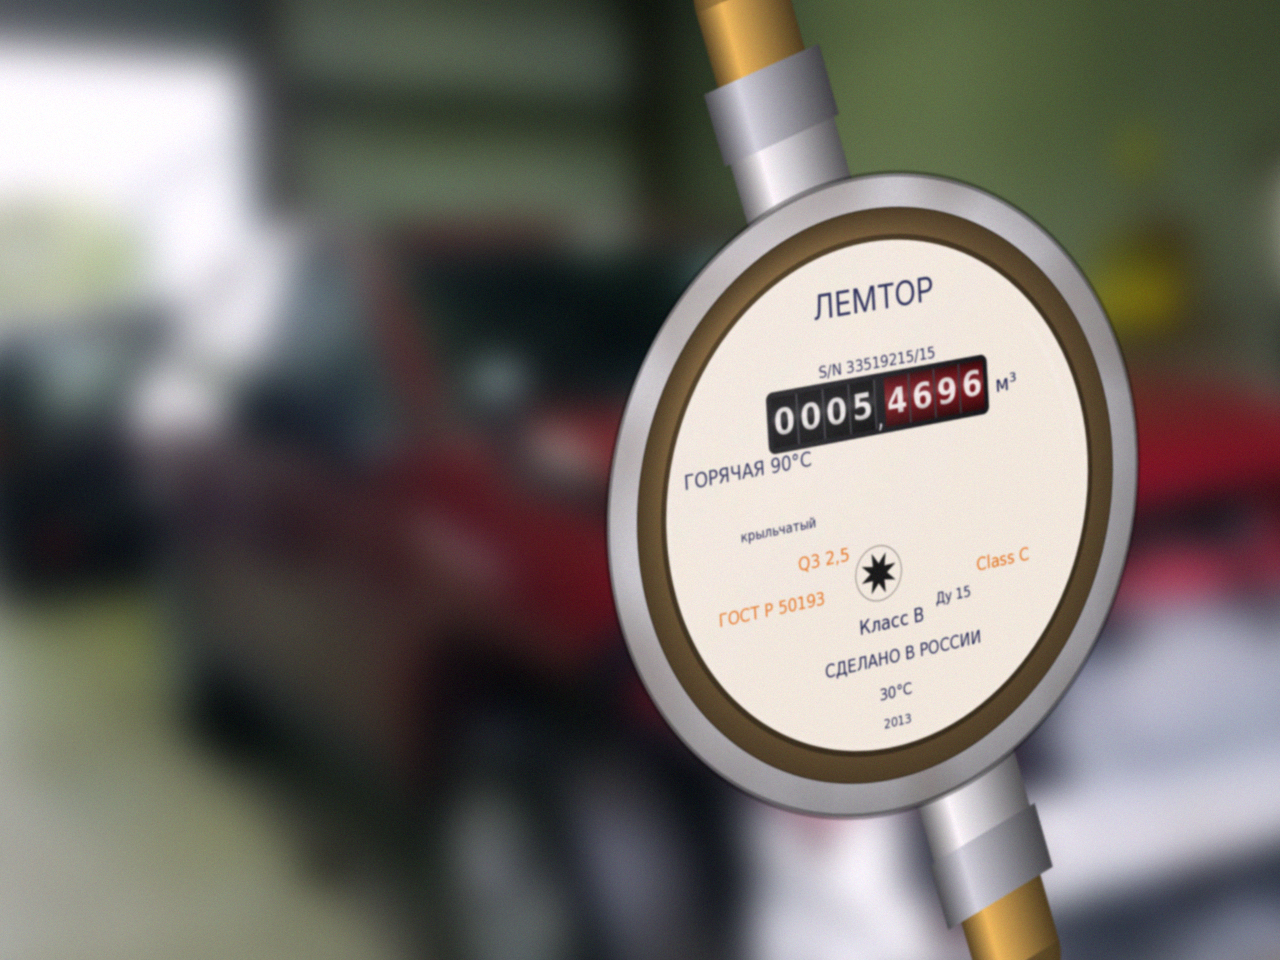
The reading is 5.4696 m³
